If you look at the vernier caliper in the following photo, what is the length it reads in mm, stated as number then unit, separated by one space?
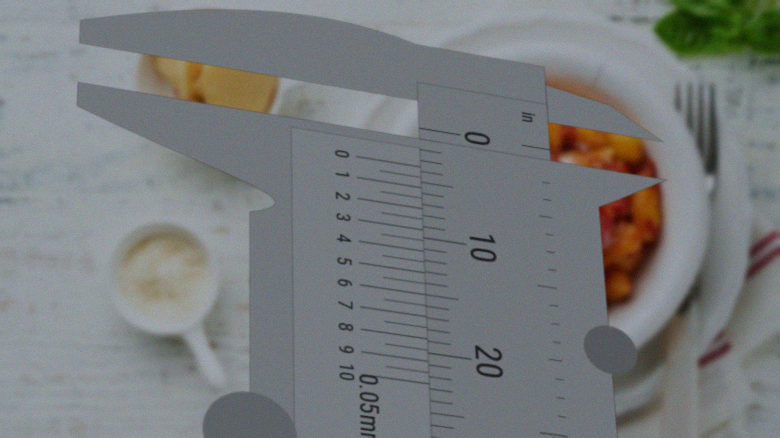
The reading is 3.6 mm
